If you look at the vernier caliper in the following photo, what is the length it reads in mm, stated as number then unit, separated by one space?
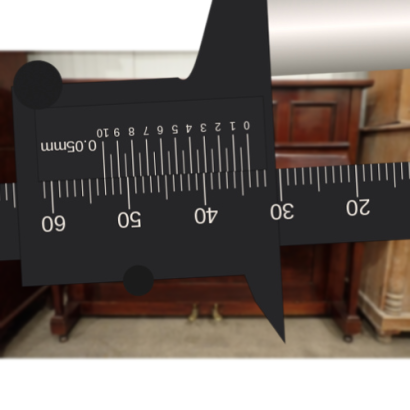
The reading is 34.0 mm
